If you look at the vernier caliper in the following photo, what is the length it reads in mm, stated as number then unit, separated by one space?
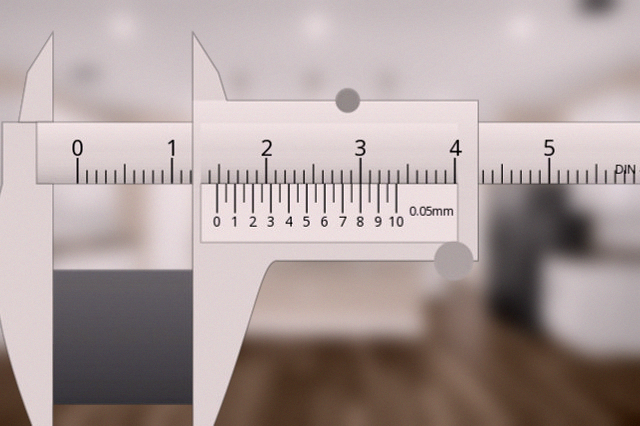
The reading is 14.8 mm
